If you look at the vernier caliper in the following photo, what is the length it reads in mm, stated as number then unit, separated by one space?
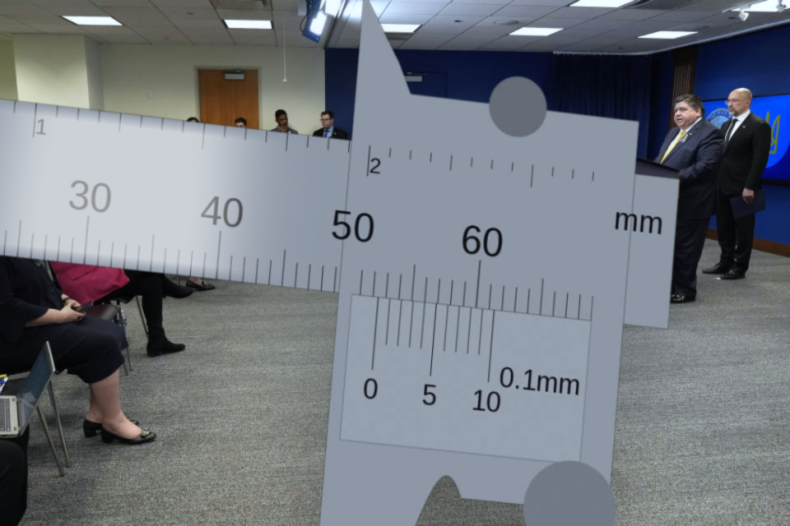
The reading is 52.4 mm
